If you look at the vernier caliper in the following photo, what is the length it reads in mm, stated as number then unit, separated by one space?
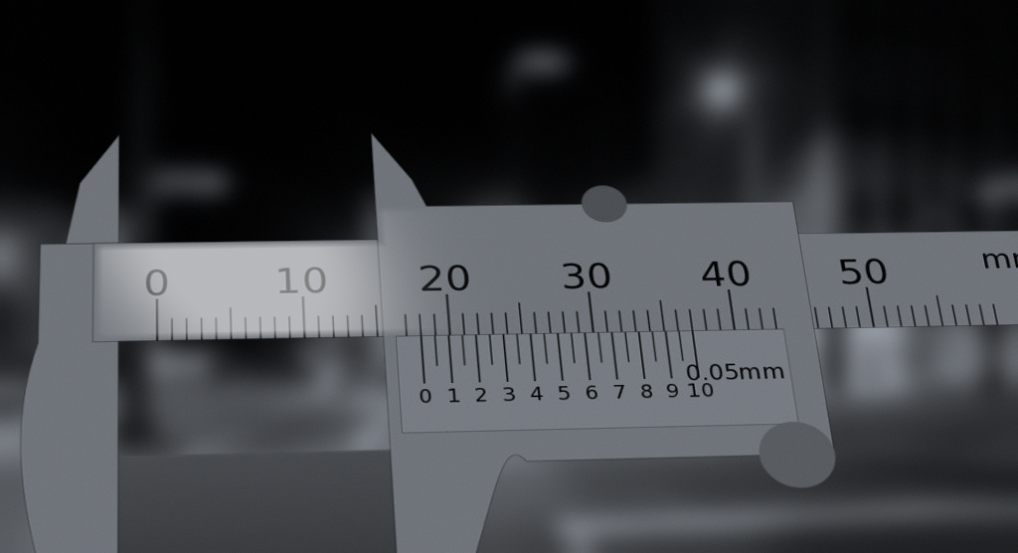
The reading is 18.0 mm
